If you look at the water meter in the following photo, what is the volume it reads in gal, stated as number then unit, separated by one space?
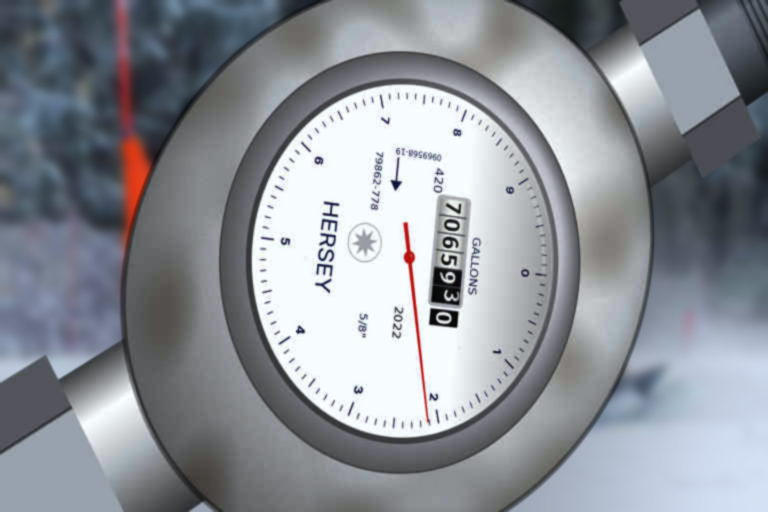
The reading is 7065932.1 gal
